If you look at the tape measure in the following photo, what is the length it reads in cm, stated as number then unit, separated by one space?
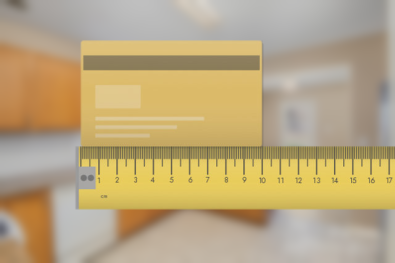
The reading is 10 cm
